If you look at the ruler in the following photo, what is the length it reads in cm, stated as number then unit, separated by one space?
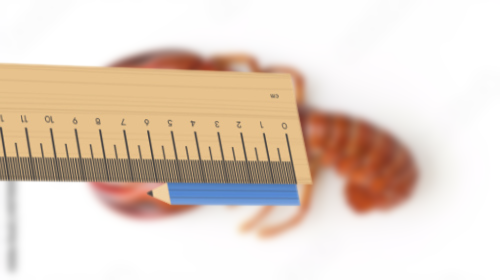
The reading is 6.5 cm
